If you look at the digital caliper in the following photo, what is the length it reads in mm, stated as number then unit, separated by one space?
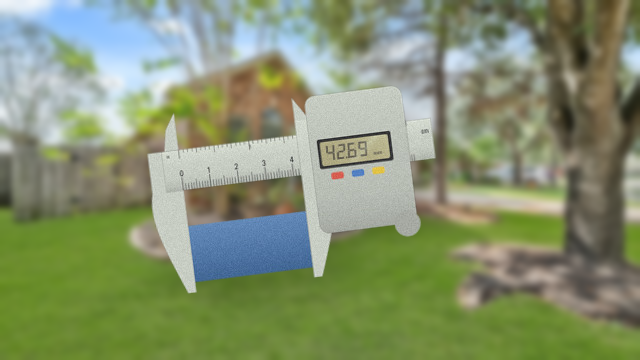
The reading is 42.69 mm
